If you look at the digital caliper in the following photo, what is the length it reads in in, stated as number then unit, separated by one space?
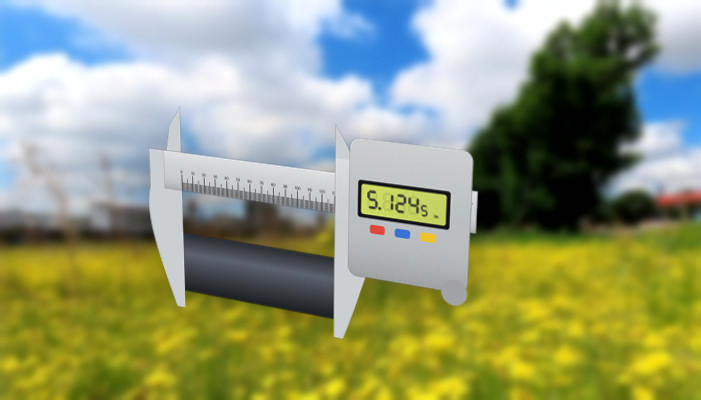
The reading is 5.1245 in
